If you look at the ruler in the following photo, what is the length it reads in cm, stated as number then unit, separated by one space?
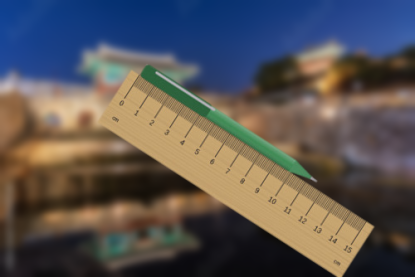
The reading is 11.5 cm
